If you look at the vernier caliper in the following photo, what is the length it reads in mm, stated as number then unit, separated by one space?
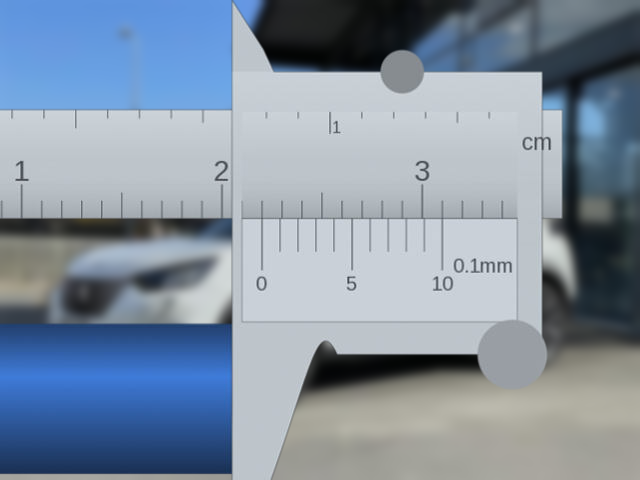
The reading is 22.0 mm
